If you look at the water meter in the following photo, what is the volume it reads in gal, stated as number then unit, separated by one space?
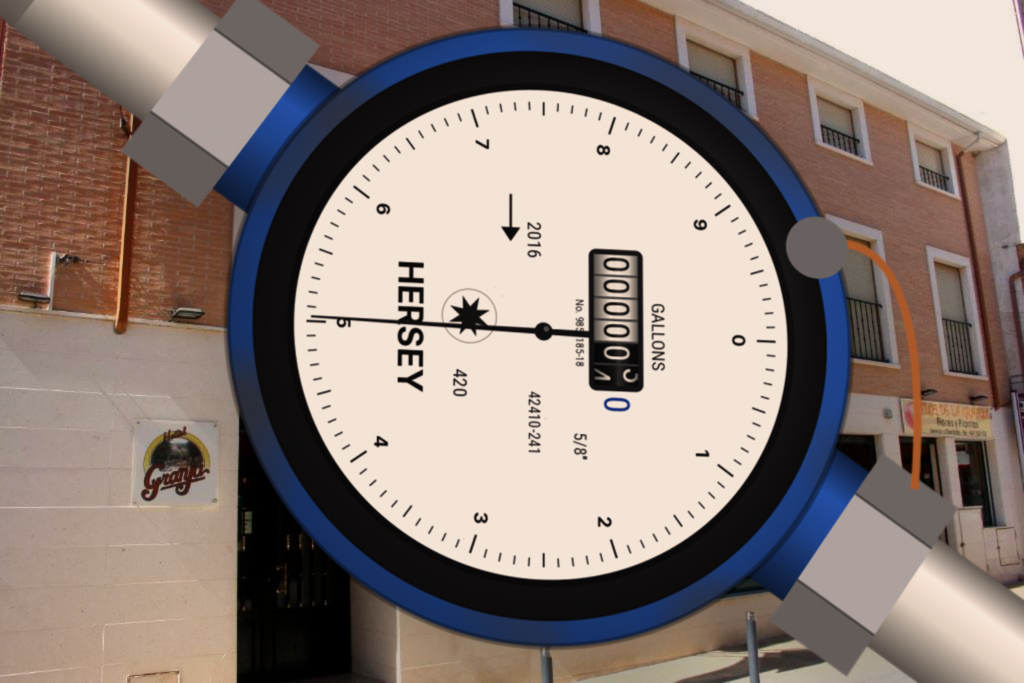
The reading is 35.0 gal
